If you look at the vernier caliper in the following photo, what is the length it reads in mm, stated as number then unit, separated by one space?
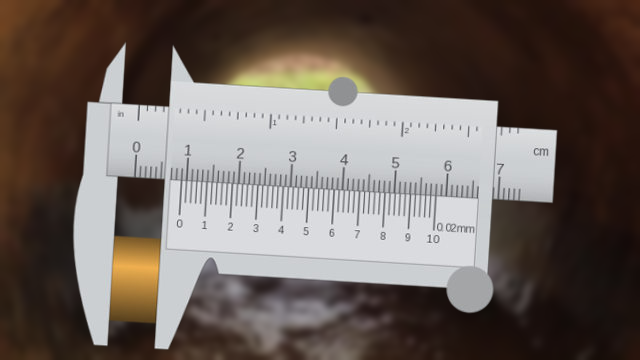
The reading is 9.0 mm
